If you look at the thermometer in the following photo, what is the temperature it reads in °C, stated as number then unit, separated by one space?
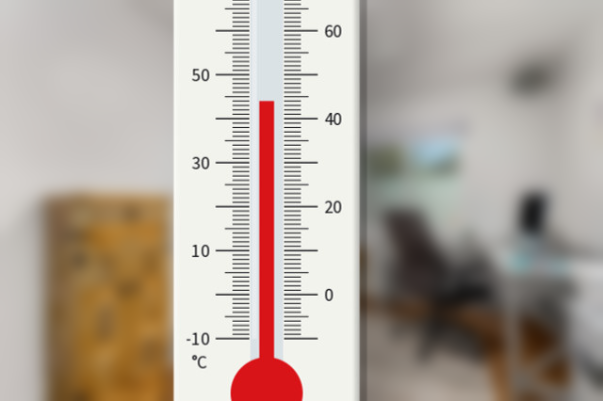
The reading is 44 °C
